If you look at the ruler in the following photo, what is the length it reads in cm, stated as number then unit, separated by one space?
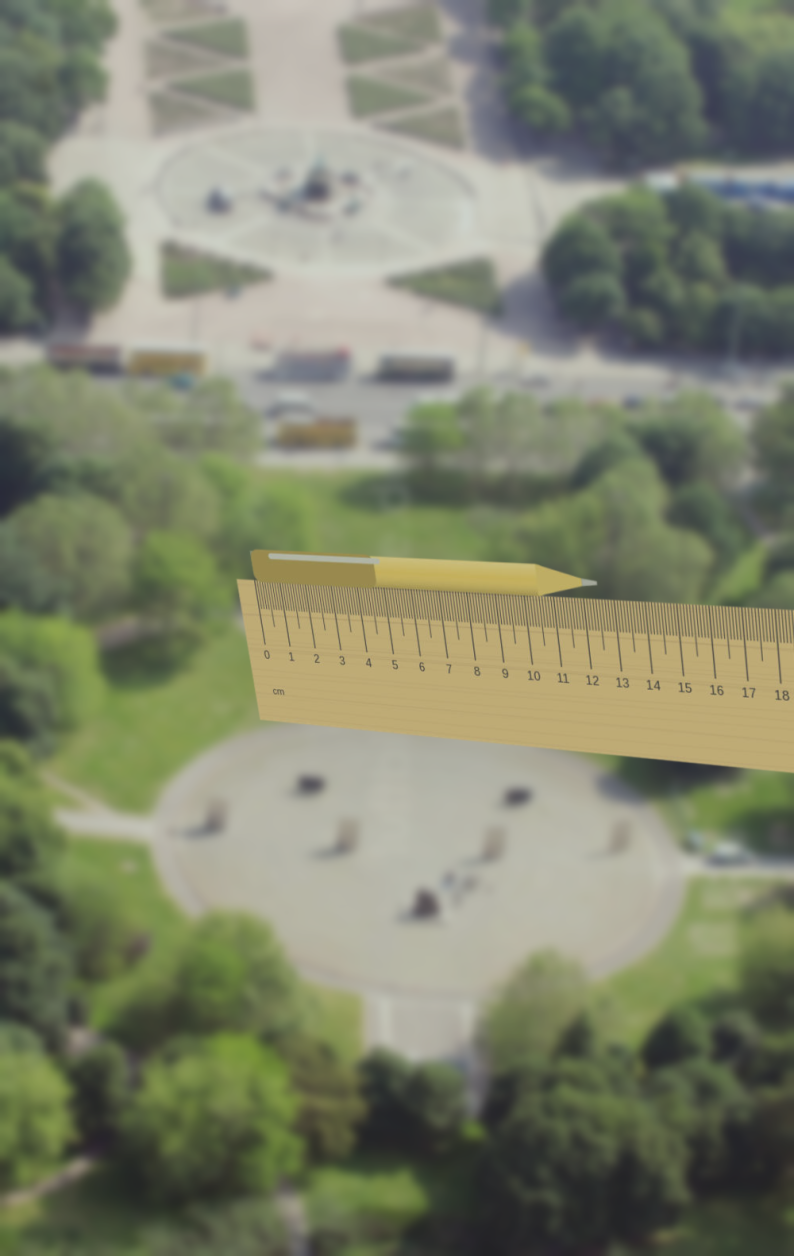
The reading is 12.5 cm
